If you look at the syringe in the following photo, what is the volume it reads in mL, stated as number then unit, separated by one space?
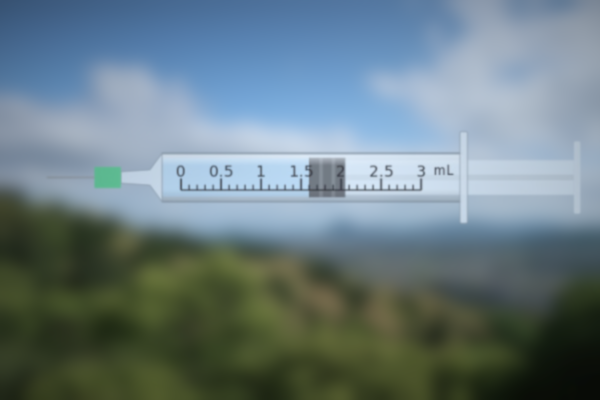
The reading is 1.6 mL
